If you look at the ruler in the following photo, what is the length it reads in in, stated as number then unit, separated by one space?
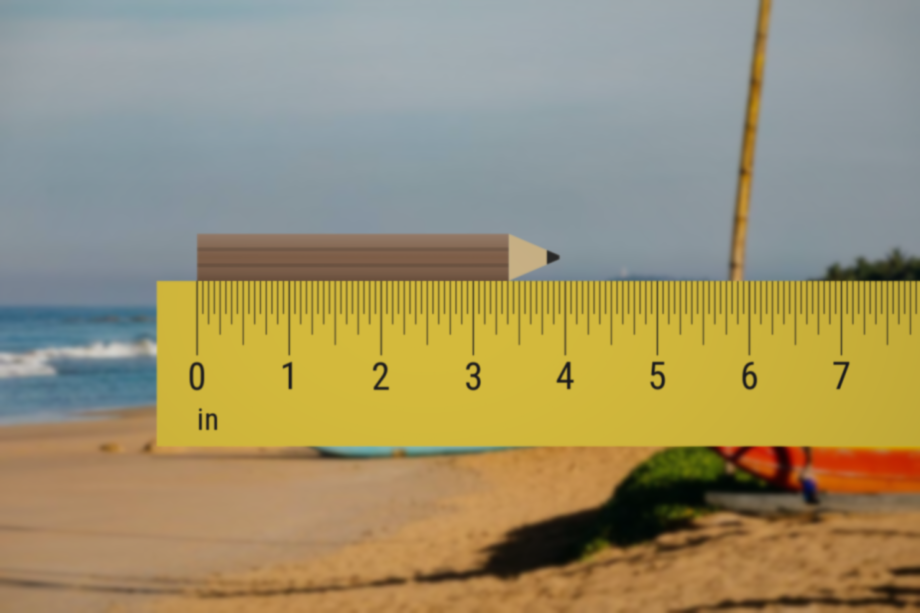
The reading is 3.9375 in
